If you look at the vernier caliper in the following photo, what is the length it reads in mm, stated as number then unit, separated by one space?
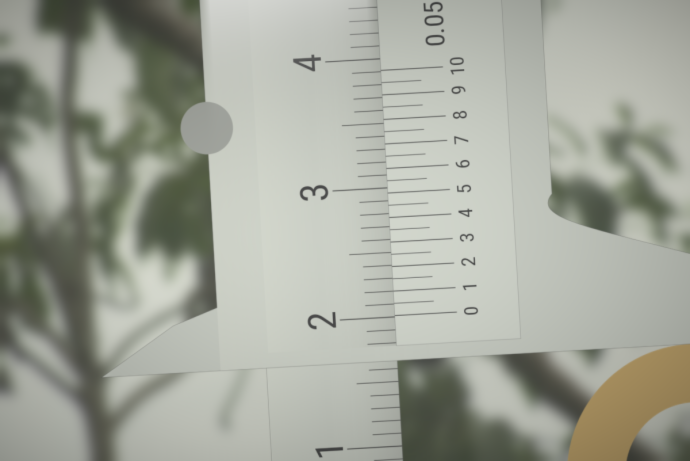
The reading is 20.1 mm
